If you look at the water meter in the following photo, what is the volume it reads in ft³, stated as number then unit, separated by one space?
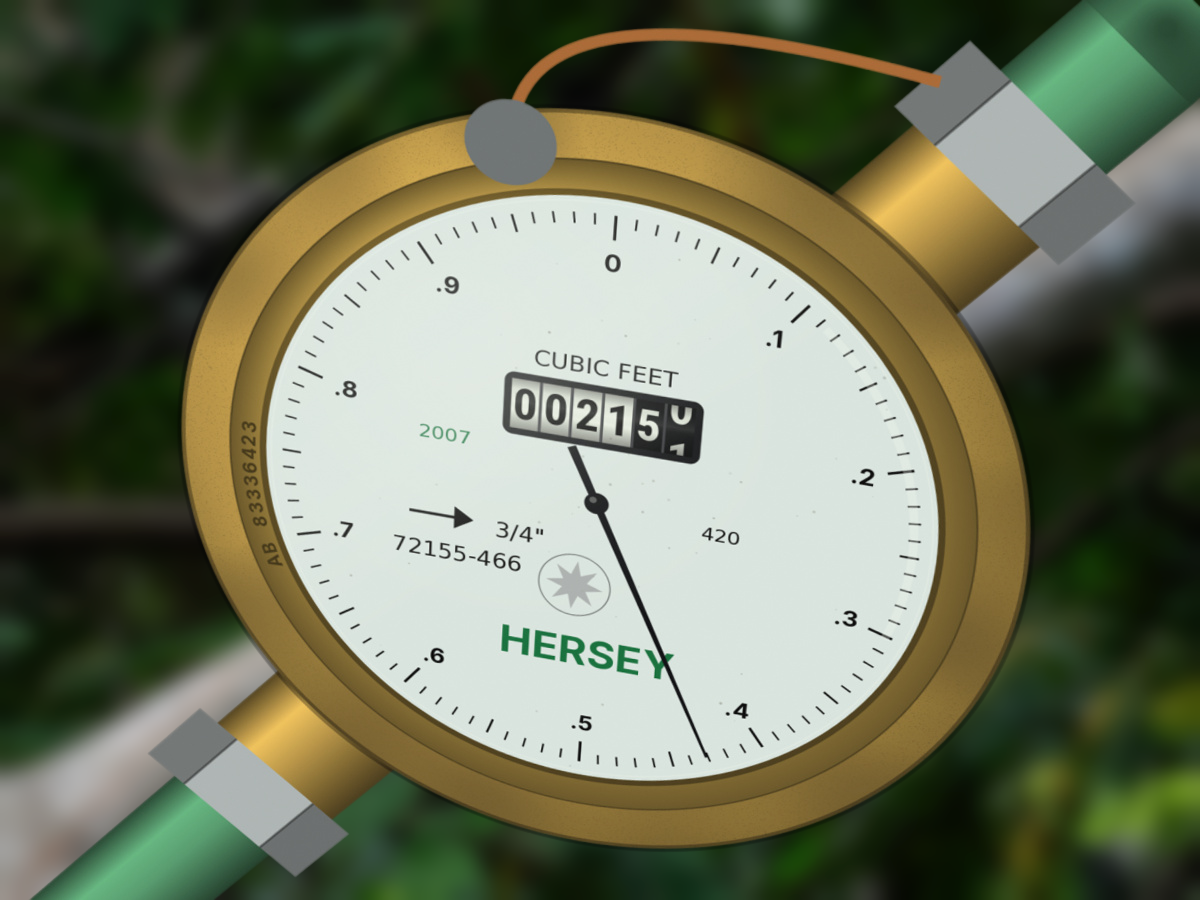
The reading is 2150.43 ft³
